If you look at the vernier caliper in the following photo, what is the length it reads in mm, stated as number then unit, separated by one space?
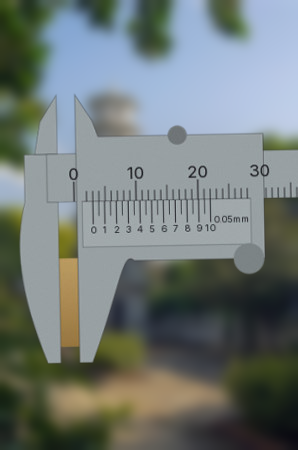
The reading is 3.0 mm
